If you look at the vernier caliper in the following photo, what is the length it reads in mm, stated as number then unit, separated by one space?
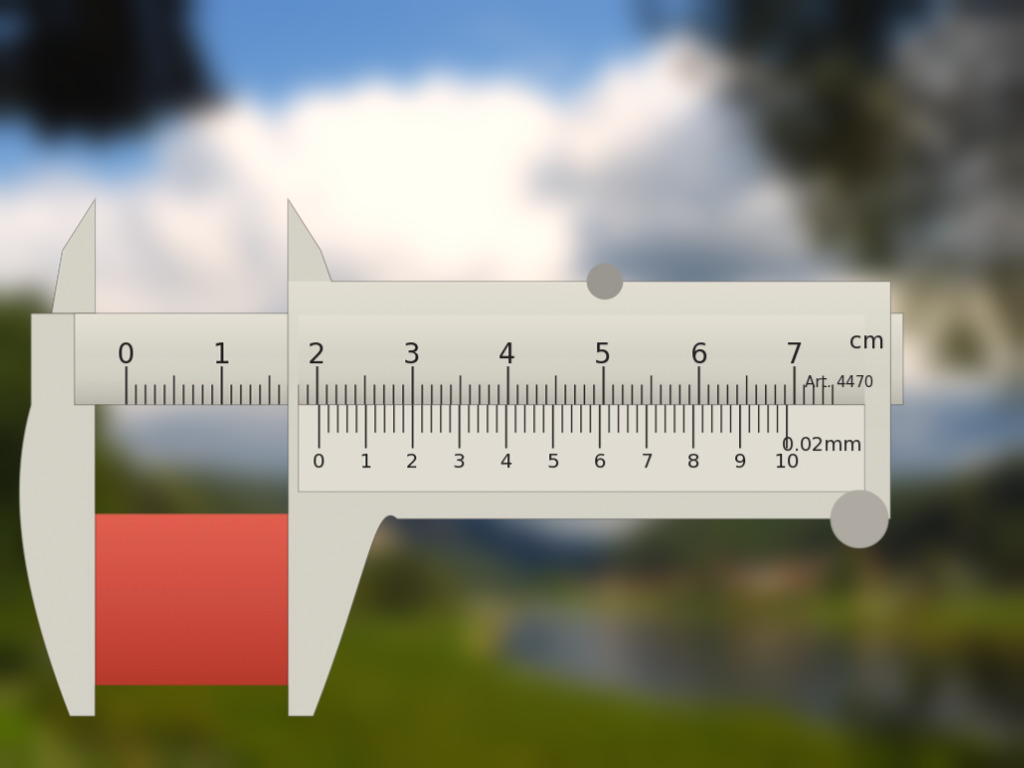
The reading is 20.2 mm
